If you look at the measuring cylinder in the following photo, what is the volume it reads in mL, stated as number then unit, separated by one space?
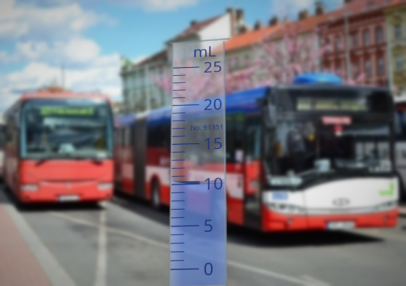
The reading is 10 mL
